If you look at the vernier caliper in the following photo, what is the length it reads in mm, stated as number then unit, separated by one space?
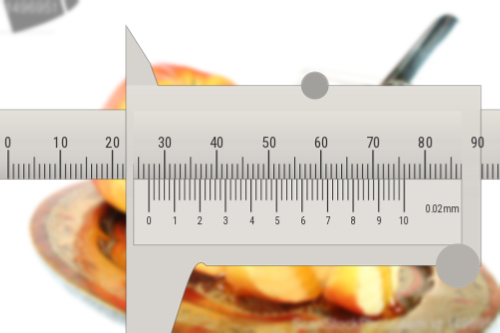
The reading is 27.0 mm
